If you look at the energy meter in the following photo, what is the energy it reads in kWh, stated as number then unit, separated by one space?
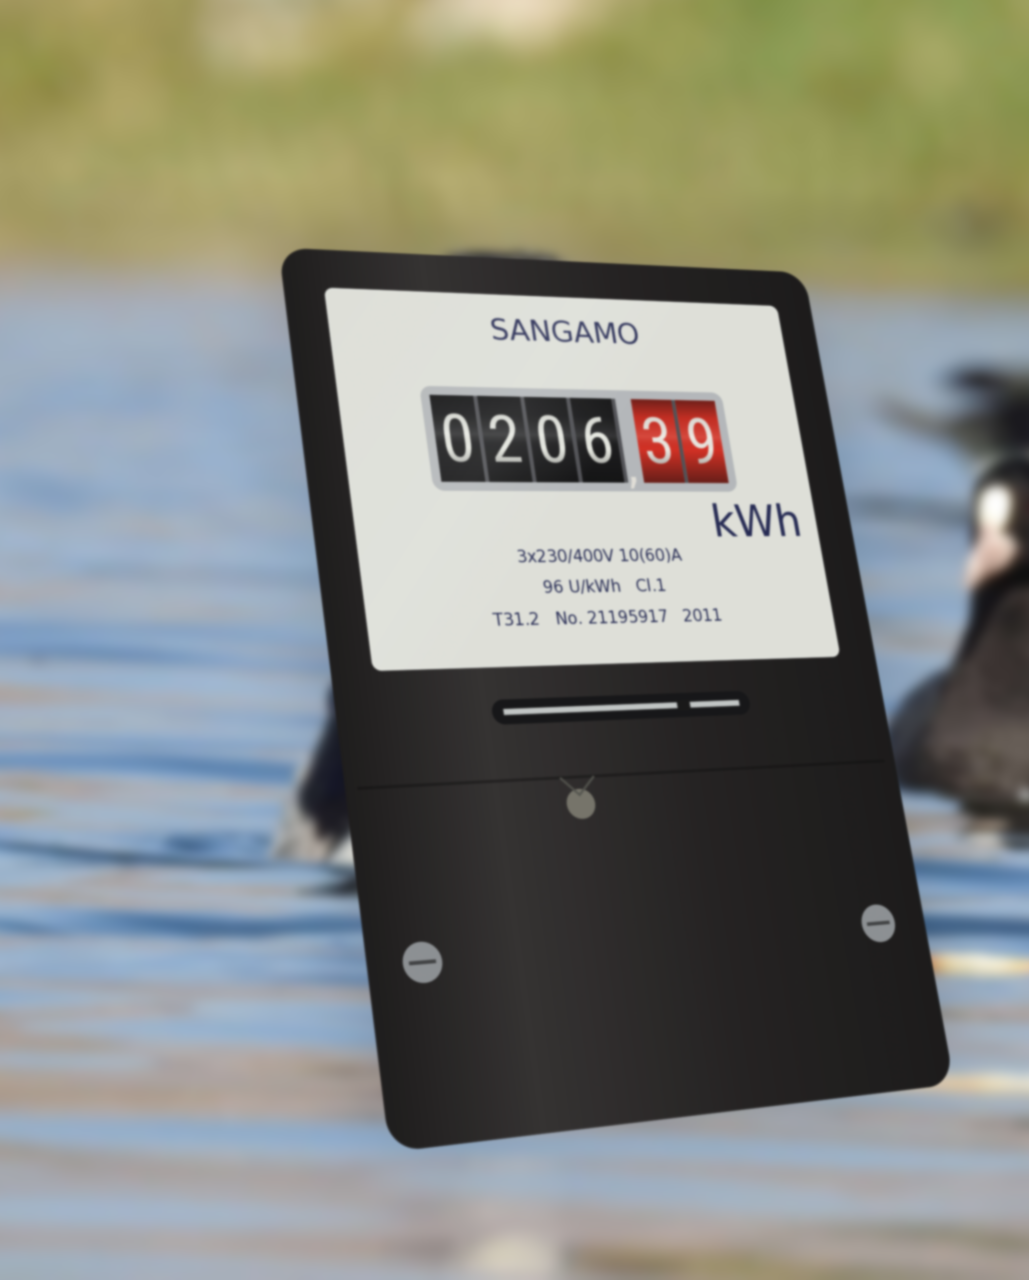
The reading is 206.39 kWh
